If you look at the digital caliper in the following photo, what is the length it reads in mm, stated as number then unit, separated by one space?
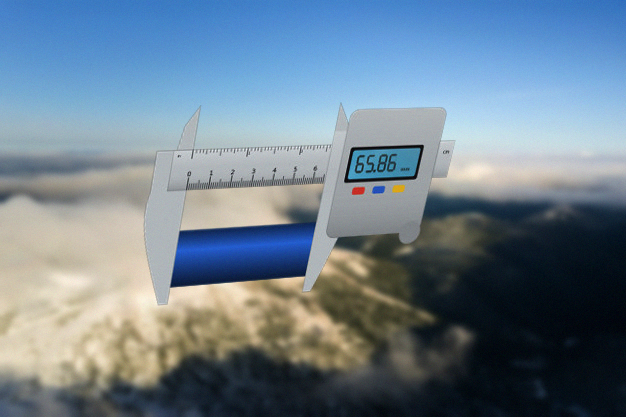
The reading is 65.86 mm
